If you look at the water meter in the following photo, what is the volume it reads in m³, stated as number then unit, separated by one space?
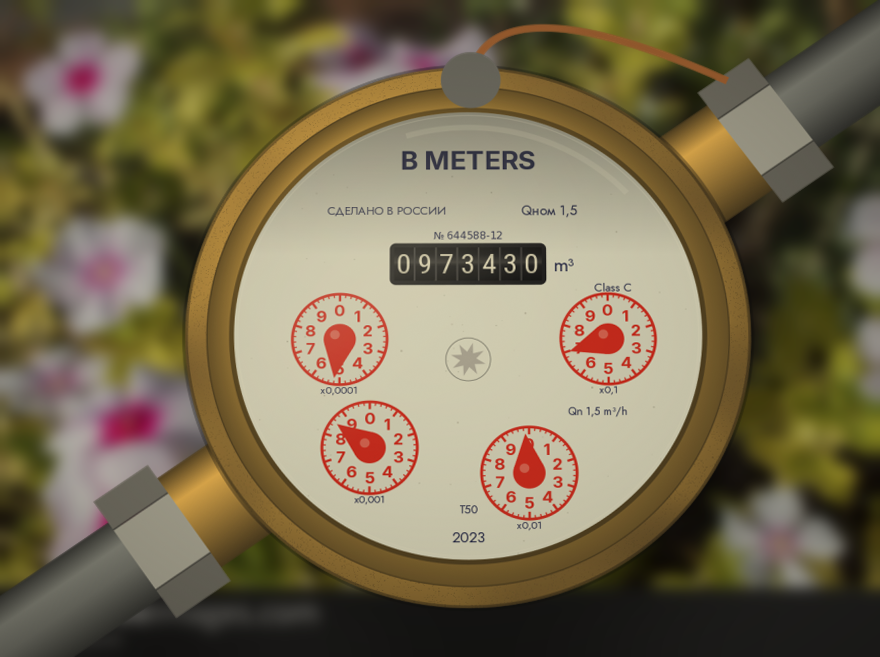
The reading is 973430.6985 m³
